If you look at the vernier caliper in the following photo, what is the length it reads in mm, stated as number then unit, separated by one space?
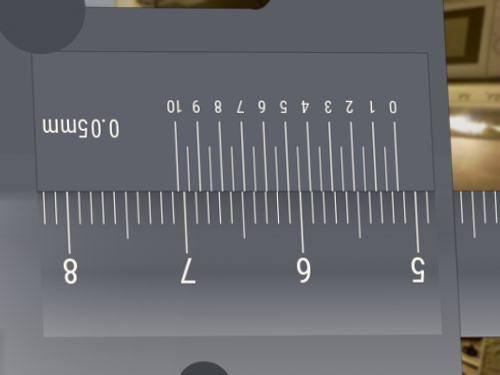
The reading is 51.5 mm
